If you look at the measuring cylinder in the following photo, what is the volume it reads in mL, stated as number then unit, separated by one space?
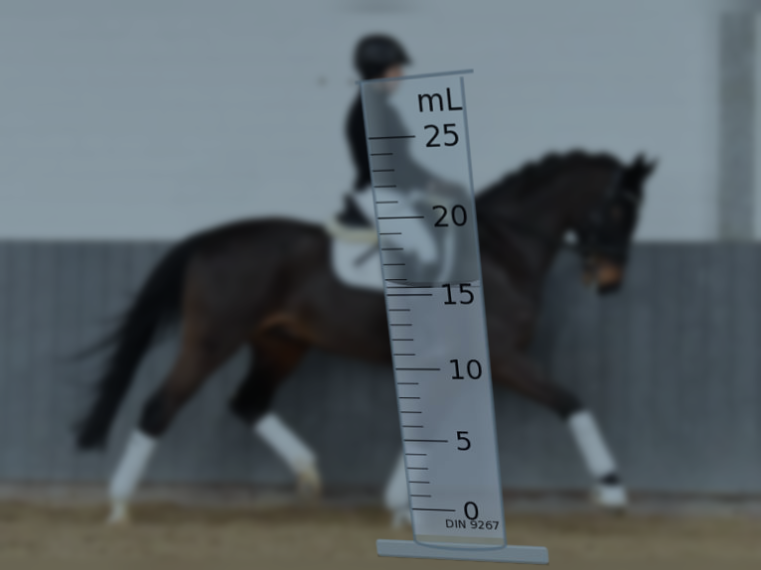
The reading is 15.5 mL
